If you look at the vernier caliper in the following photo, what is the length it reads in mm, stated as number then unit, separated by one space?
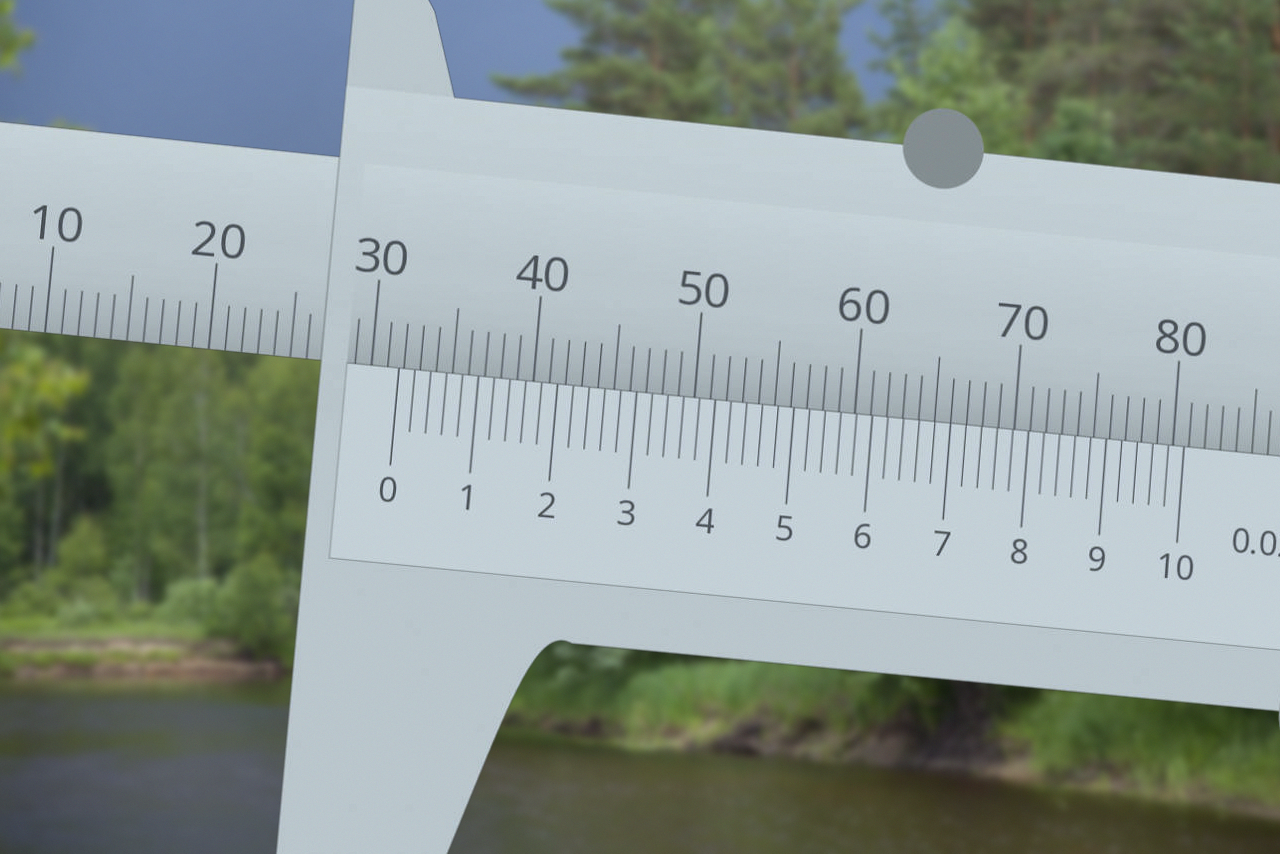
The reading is 31.7 mm
